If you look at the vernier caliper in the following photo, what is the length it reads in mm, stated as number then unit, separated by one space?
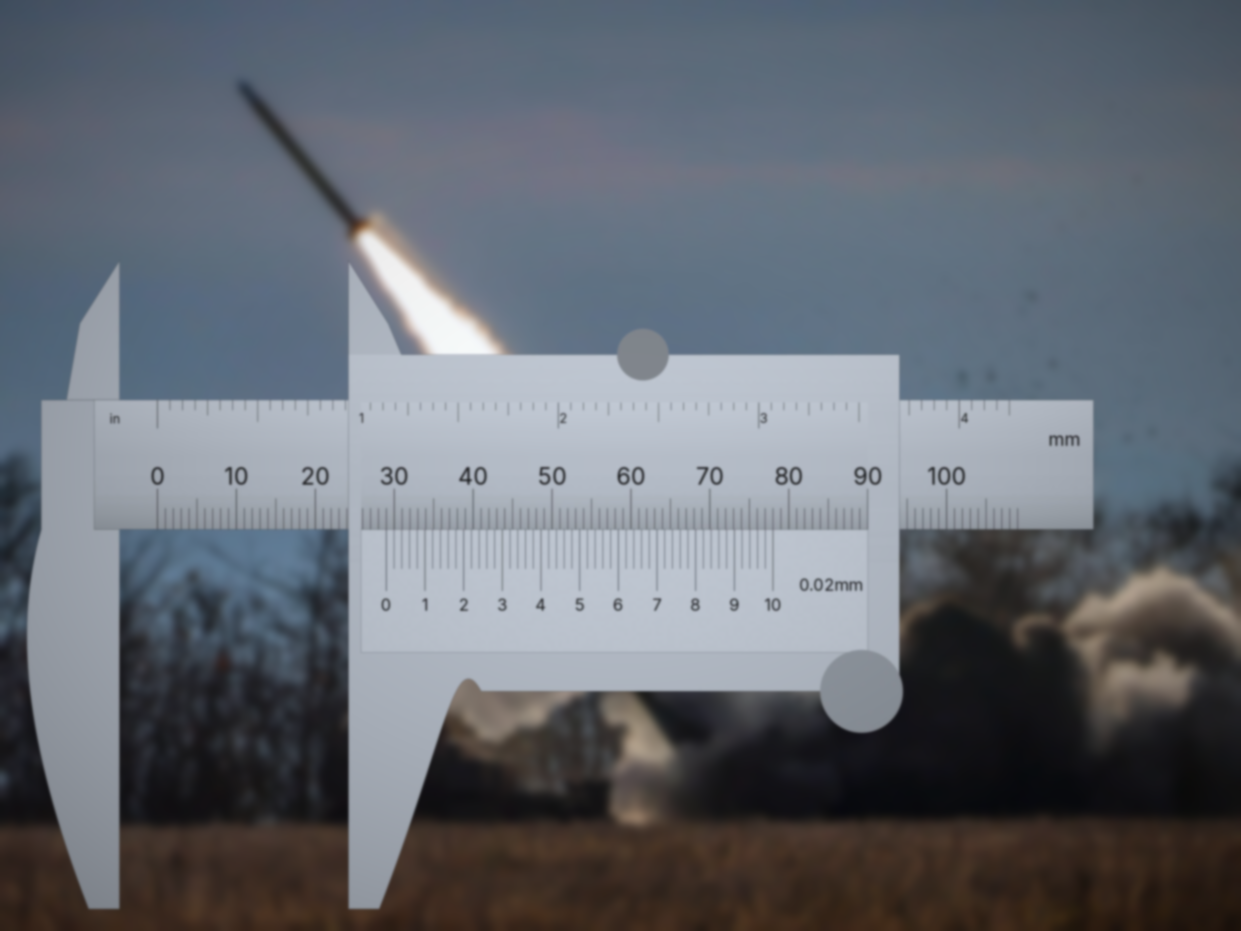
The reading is 29.0 mm
